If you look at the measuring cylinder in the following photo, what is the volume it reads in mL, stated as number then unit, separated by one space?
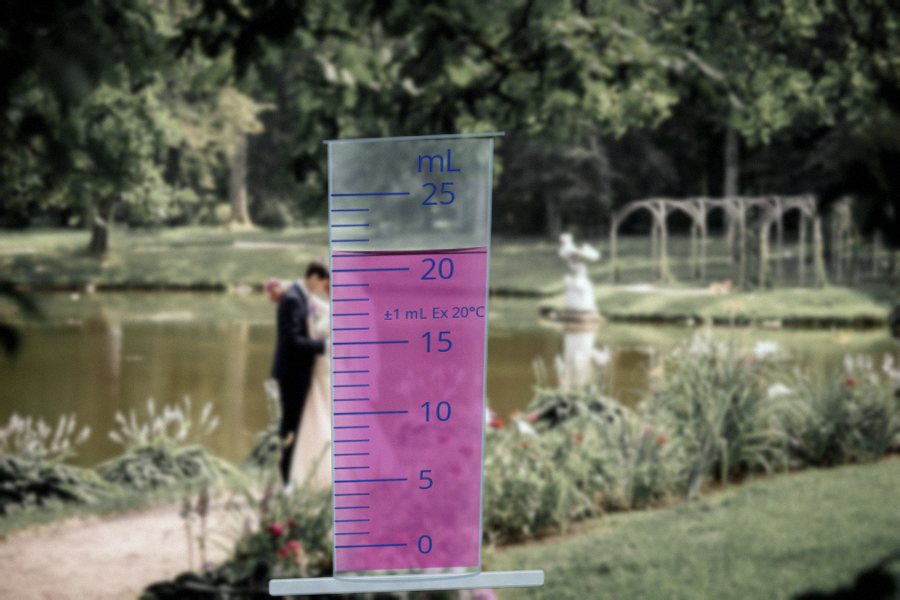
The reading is 21 mL
